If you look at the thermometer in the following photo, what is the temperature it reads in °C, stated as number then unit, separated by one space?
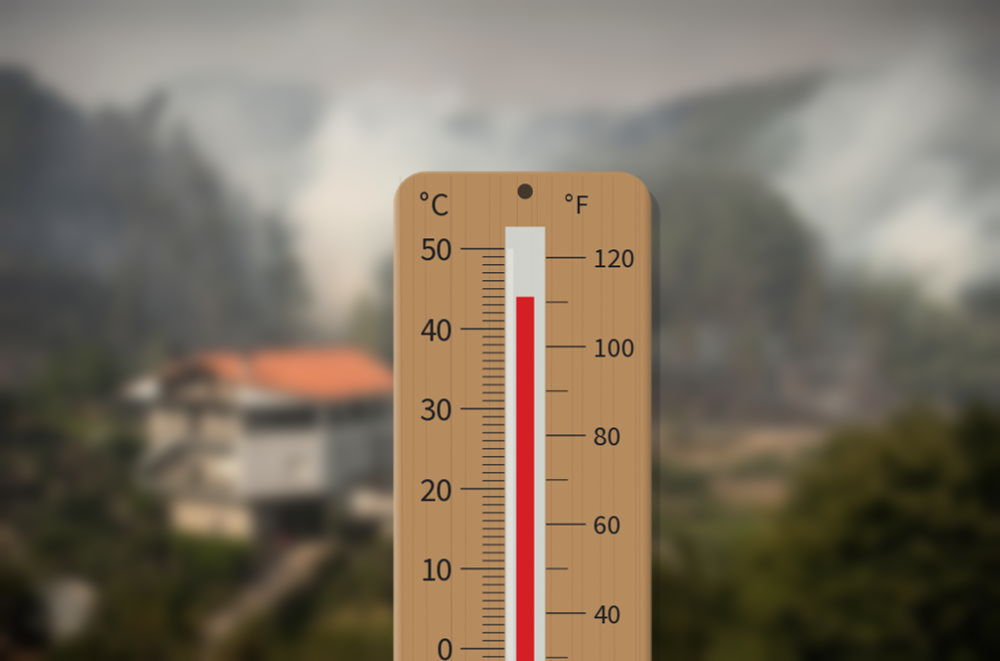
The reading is 44 °C
